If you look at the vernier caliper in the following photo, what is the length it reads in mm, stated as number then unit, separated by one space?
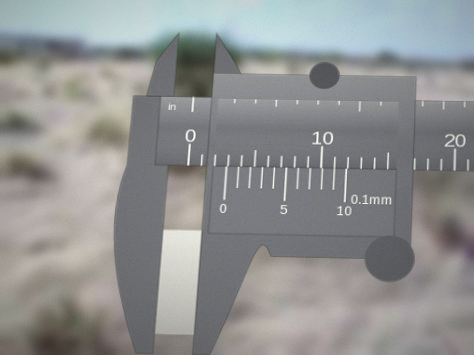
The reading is 2.9 mm
